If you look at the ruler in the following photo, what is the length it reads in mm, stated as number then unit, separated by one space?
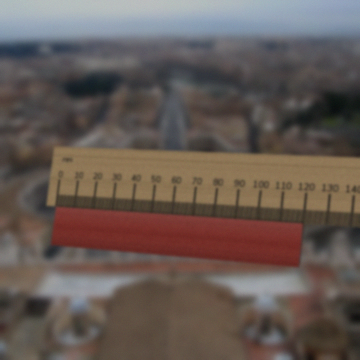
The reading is 120 mm
